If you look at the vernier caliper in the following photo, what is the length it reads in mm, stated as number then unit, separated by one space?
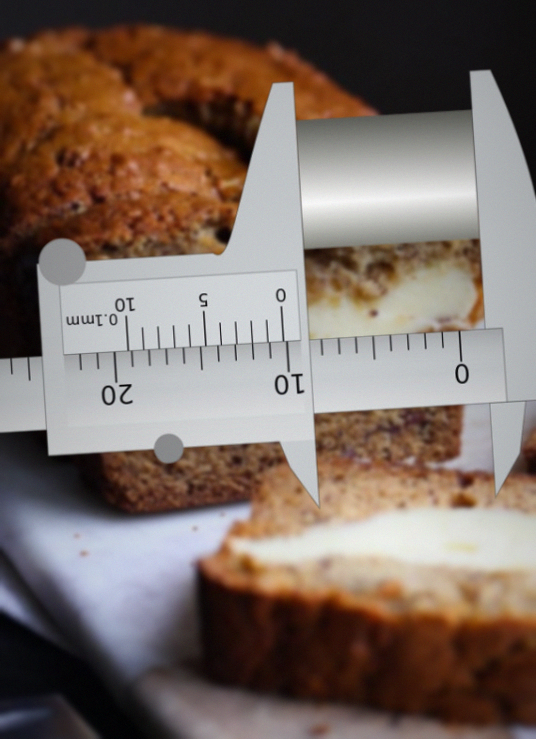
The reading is 10.2 mm
